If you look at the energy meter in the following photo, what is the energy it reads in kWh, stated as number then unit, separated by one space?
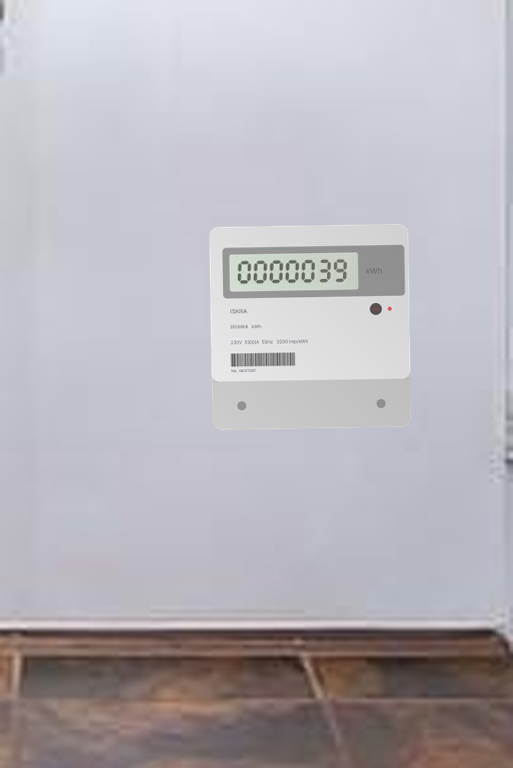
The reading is 39 kWh
